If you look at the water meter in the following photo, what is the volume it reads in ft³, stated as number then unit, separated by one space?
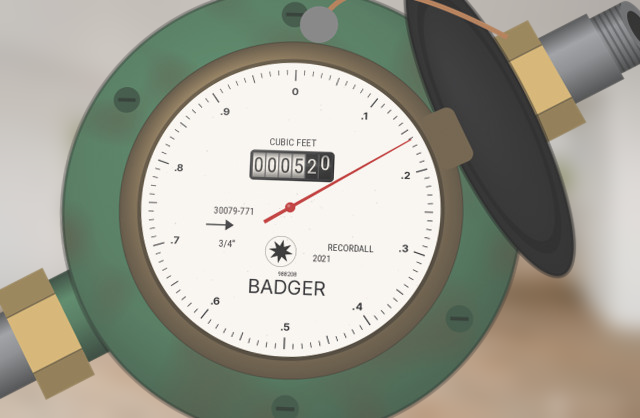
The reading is 520.16 ft³
